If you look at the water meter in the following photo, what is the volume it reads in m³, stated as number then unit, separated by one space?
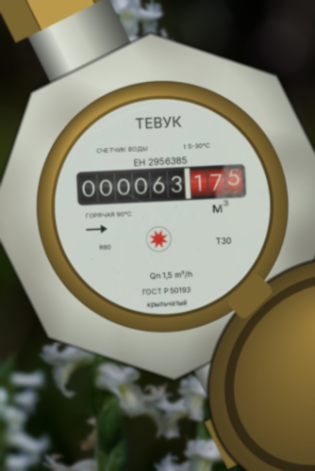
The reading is 63.175 m³
